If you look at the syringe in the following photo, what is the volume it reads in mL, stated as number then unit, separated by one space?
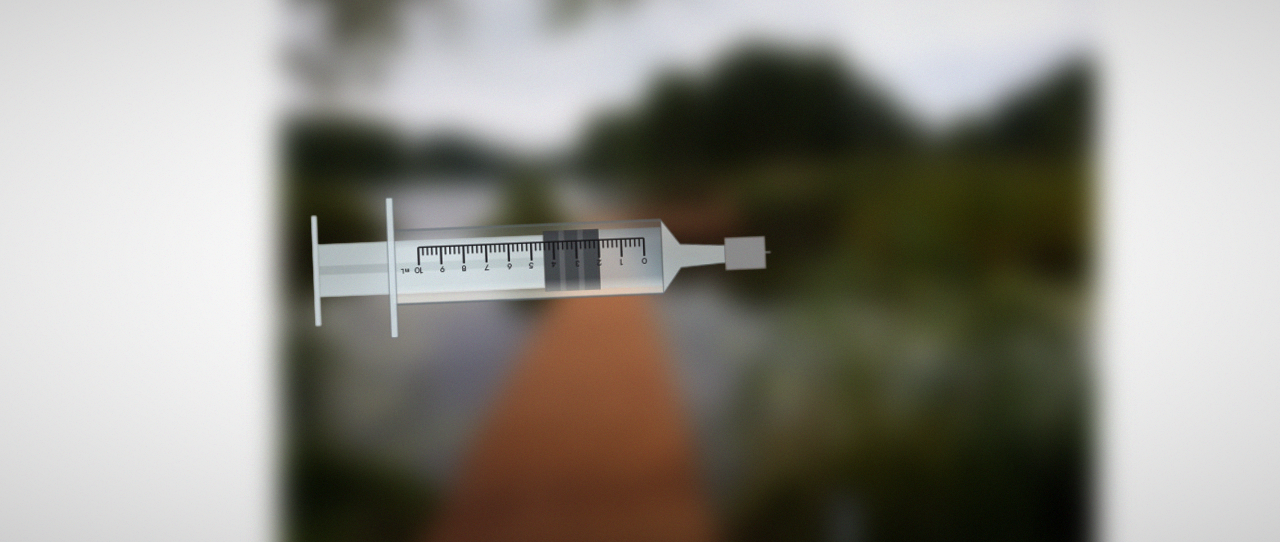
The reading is 2 mL
